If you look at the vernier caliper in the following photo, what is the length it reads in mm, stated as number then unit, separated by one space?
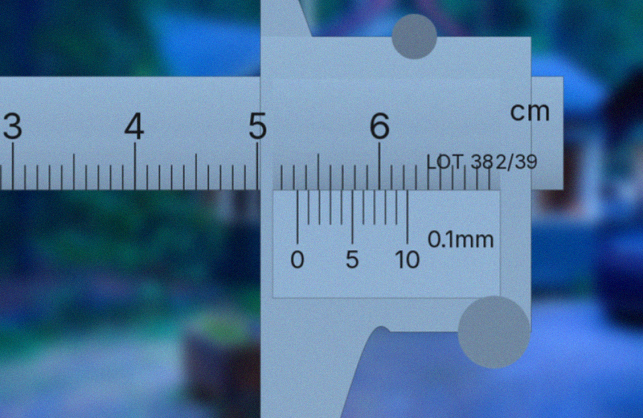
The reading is 53.3 mm
